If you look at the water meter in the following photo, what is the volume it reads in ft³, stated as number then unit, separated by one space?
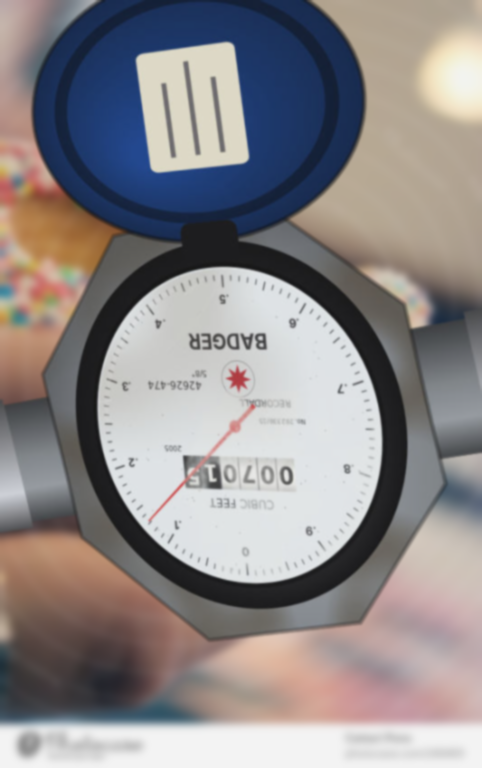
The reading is 7015.13 ft³
